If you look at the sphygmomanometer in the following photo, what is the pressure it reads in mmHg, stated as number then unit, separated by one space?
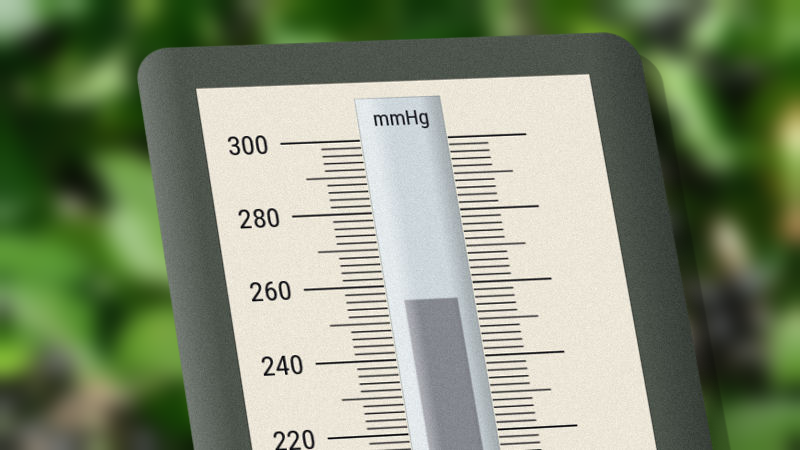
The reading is 256 mmHg
